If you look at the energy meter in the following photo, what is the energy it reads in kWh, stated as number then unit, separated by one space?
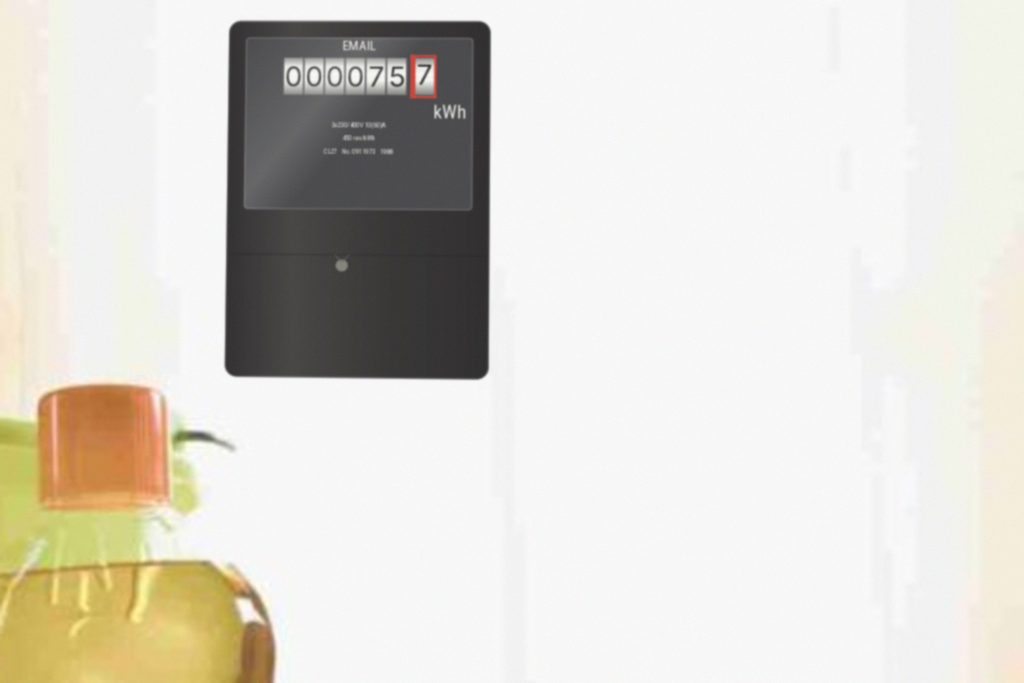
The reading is 75.7 kWh
